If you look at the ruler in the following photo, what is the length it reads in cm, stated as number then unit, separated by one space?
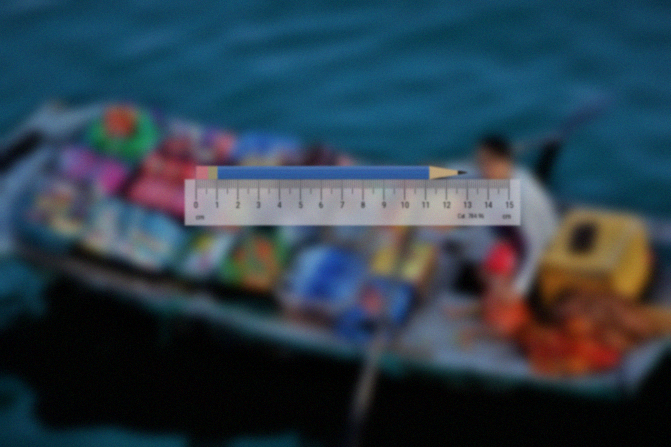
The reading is 13 cm
